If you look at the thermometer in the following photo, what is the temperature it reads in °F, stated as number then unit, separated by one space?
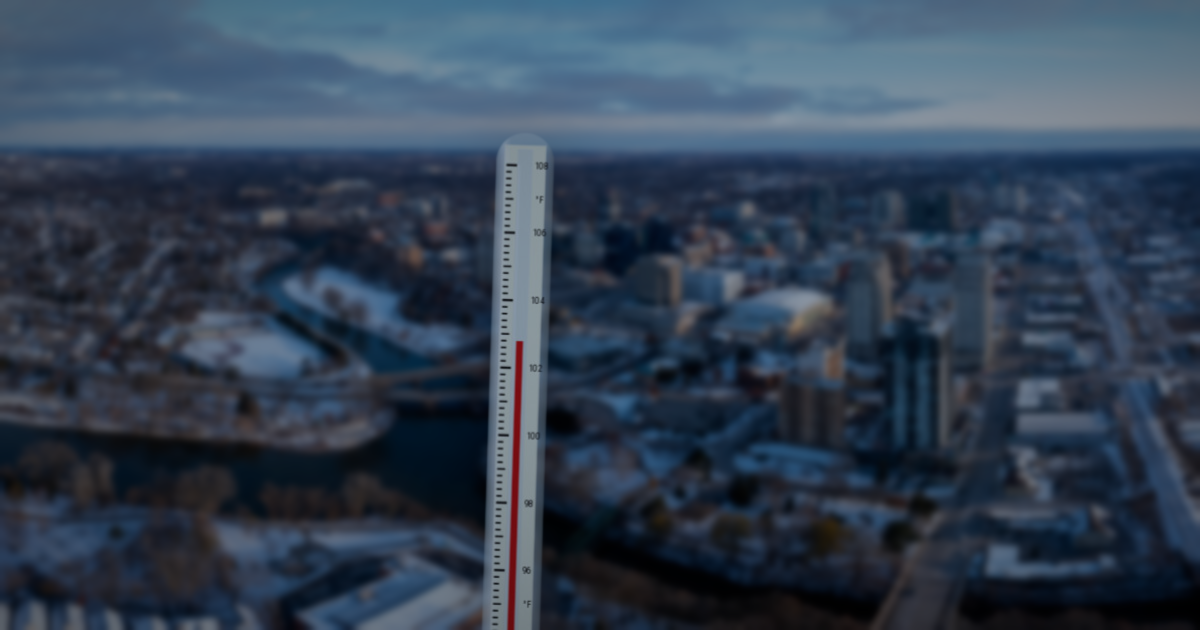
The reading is 102.8 °F
